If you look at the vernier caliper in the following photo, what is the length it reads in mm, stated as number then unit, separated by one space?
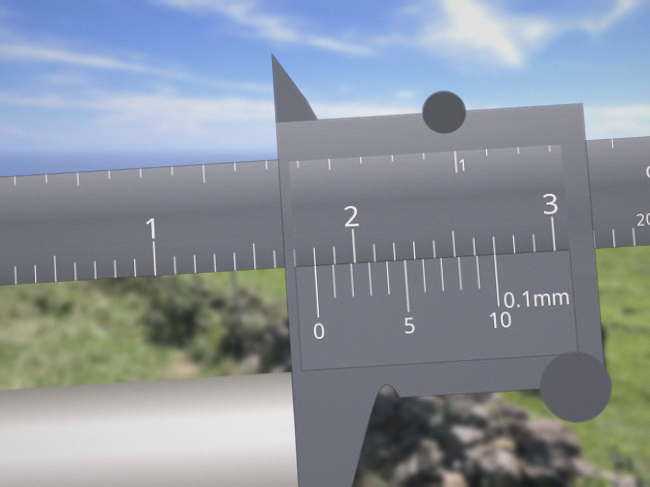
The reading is 18.0 mm
